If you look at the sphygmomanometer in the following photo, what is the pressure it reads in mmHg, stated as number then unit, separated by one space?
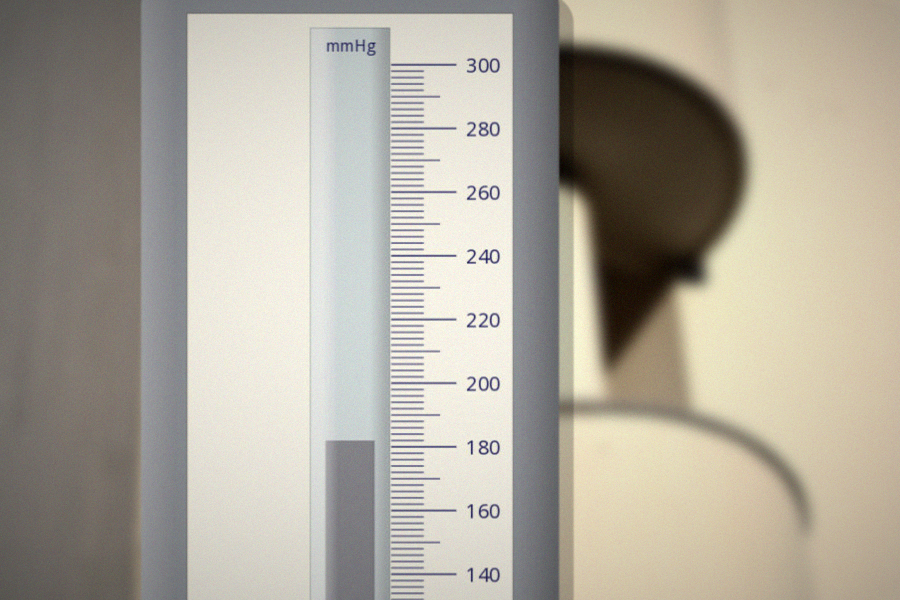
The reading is 182 mmHg
